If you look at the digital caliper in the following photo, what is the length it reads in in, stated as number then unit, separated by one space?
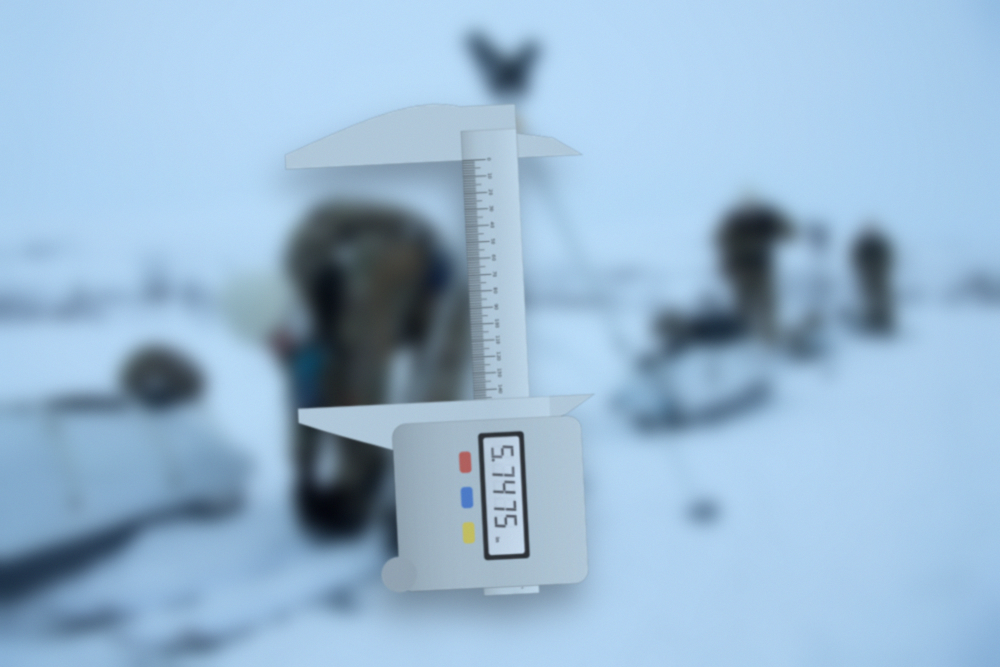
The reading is 5.7475 in
